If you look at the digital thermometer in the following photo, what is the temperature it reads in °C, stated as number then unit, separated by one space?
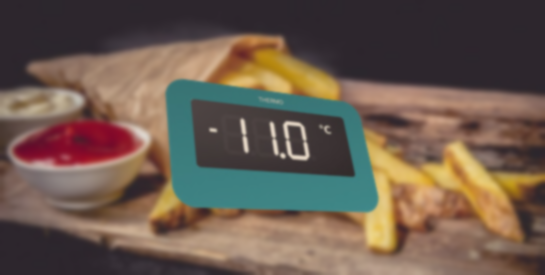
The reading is -11.0 °C
